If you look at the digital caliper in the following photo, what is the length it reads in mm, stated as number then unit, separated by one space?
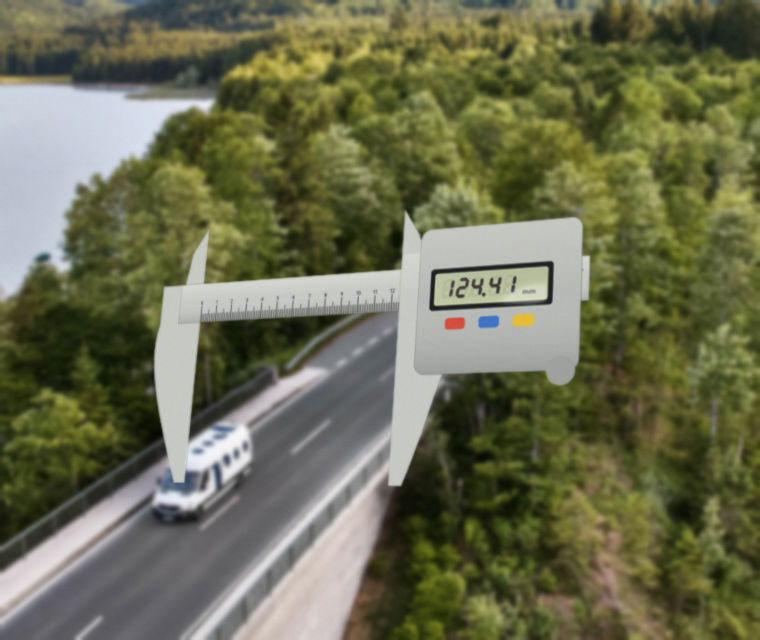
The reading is 124.41 mm
